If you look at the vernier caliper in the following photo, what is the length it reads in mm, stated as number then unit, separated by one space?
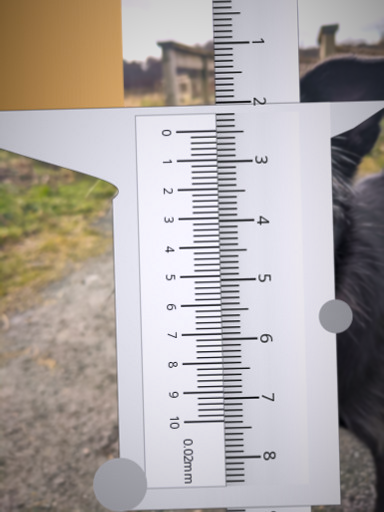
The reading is 24.8 mm
